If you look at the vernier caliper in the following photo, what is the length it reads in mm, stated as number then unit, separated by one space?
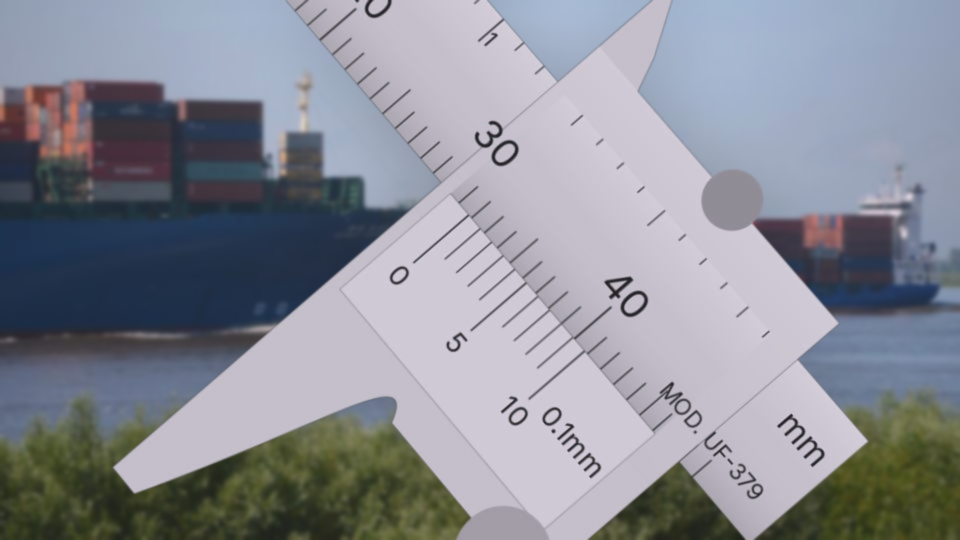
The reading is 31.8 mm
